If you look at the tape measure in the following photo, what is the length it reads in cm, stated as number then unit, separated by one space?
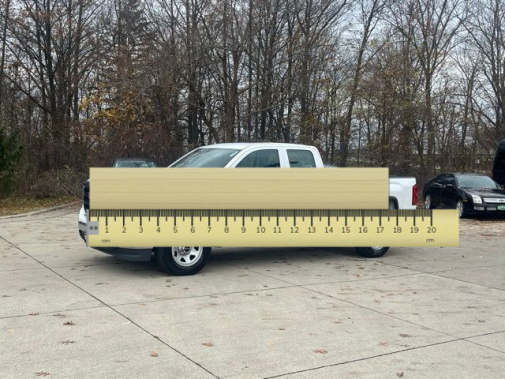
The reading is 17.5 cm
